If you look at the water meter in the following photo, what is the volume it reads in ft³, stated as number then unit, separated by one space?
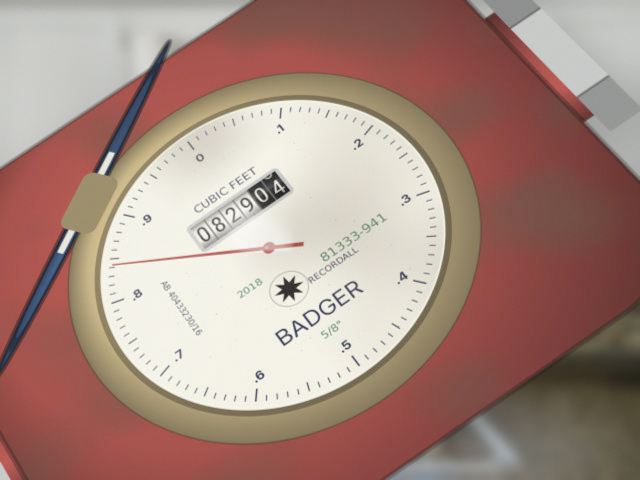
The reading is 82903.84 ft³
